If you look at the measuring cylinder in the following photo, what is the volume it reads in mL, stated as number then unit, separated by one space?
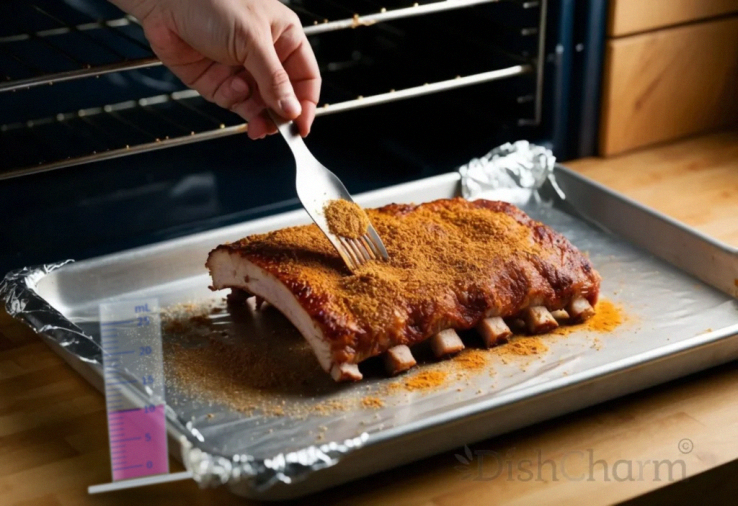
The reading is 10 mL
